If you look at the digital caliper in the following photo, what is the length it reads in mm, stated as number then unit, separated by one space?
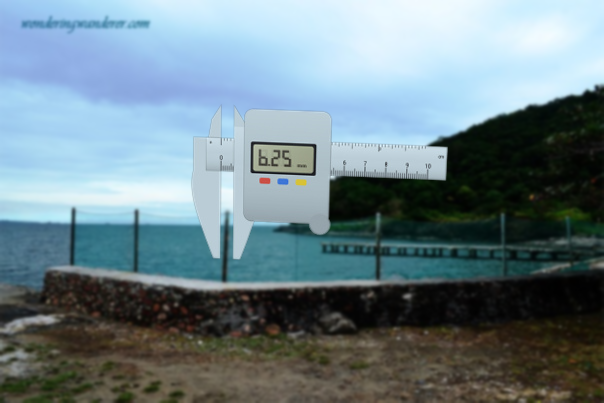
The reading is 6.25 mm
